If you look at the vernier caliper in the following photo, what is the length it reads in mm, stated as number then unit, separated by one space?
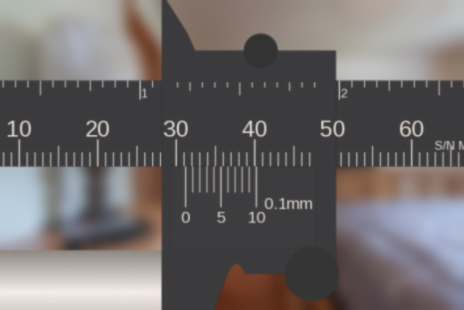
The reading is 31.2 mm
